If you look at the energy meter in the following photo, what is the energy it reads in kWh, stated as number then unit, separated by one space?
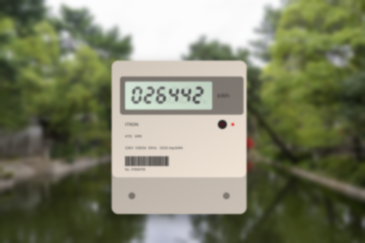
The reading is 26442 kWh
